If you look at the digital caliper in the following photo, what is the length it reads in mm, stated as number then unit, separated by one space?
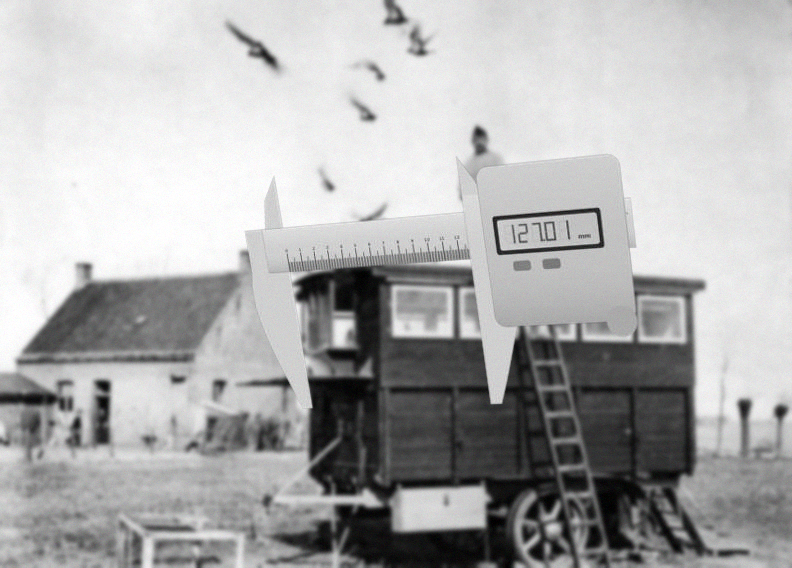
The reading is 127.01 mm
